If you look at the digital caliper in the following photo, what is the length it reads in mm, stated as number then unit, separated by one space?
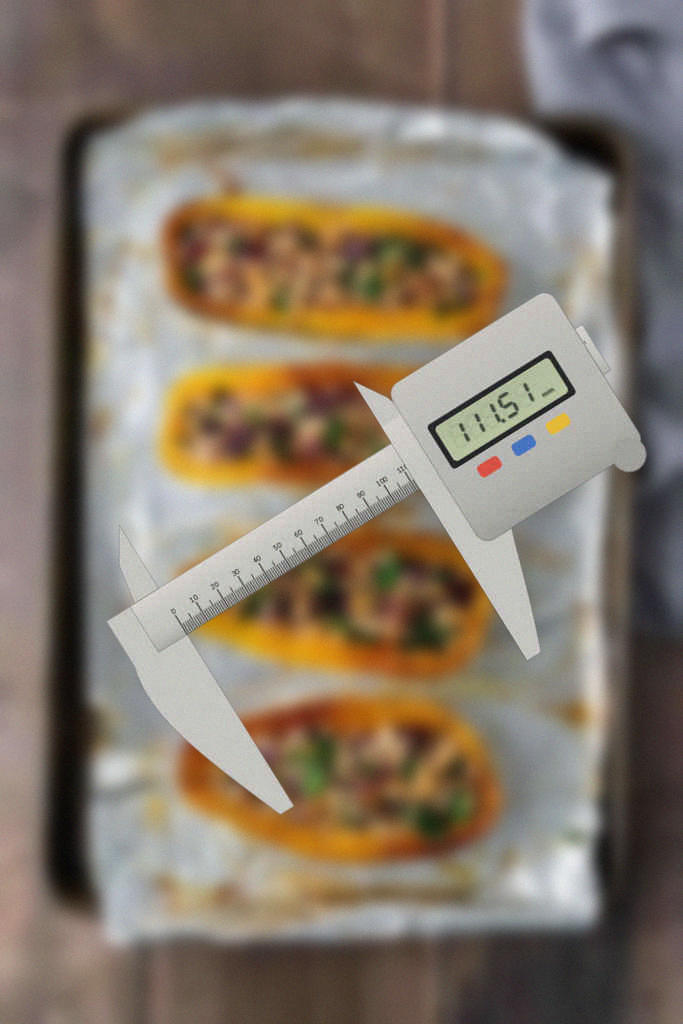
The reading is 111.51 mm
